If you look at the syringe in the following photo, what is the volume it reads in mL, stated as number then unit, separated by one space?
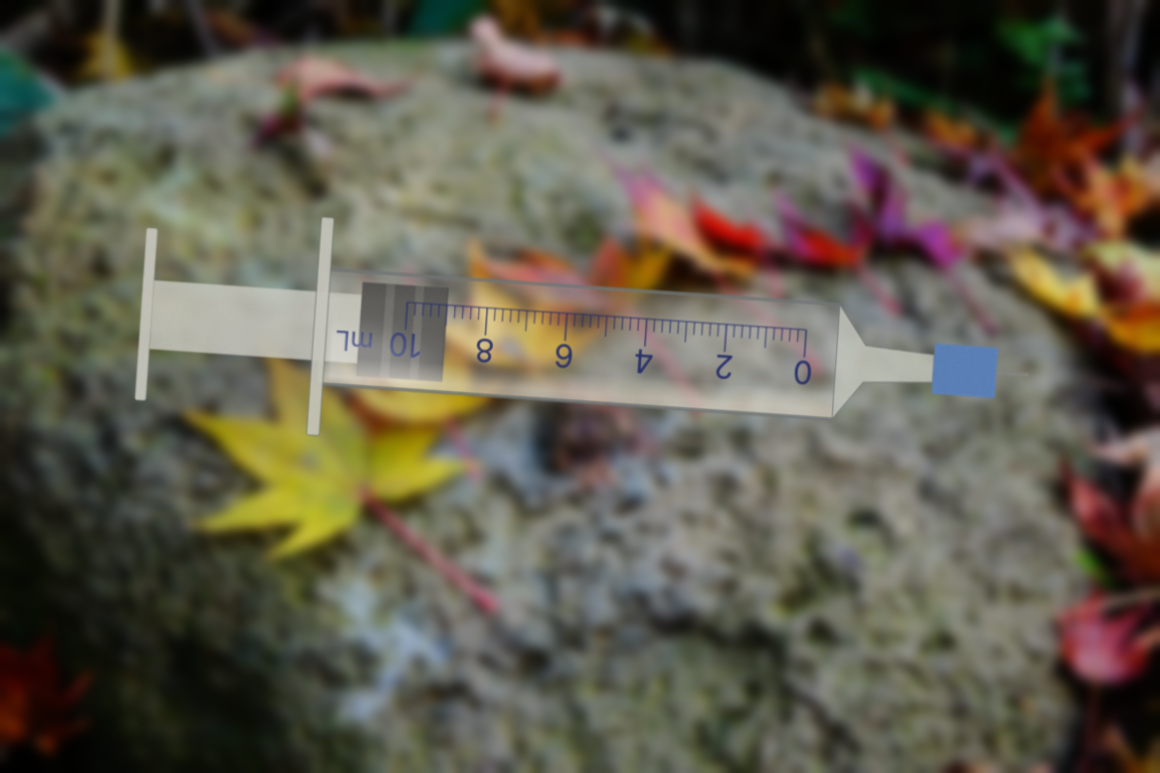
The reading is 9 mL
